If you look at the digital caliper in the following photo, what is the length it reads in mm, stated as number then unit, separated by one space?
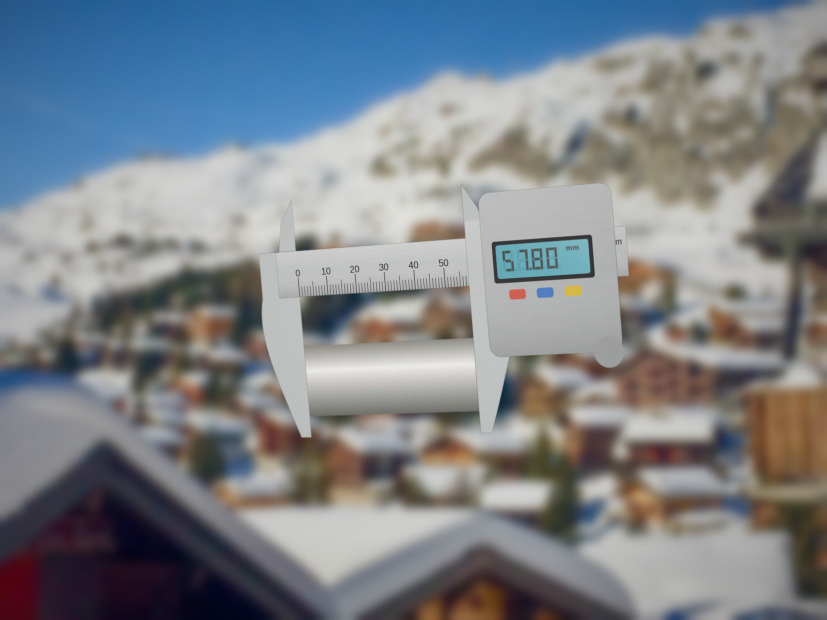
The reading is 57.80 mm
